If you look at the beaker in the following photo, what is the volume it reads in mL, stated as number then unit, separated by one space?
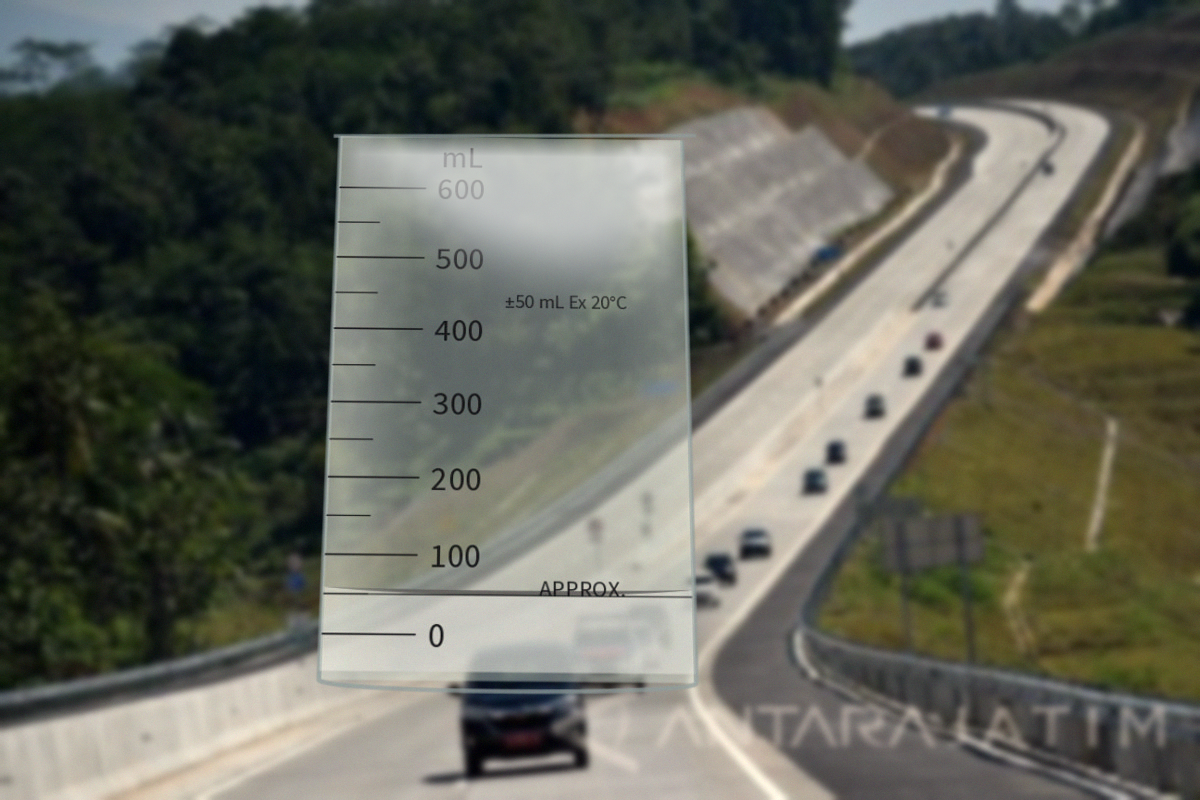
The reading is 50 mL
